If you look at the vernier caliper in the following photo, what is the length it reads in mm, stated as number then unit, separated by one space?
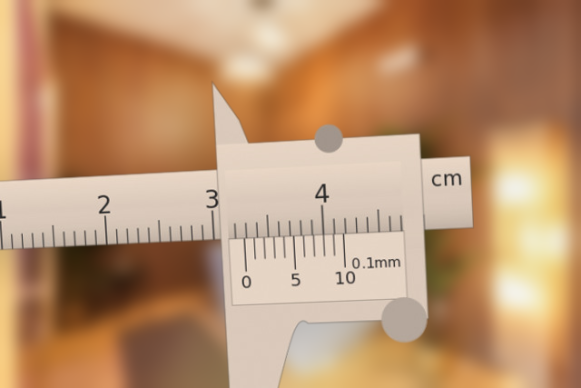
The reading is 32.8 mm
